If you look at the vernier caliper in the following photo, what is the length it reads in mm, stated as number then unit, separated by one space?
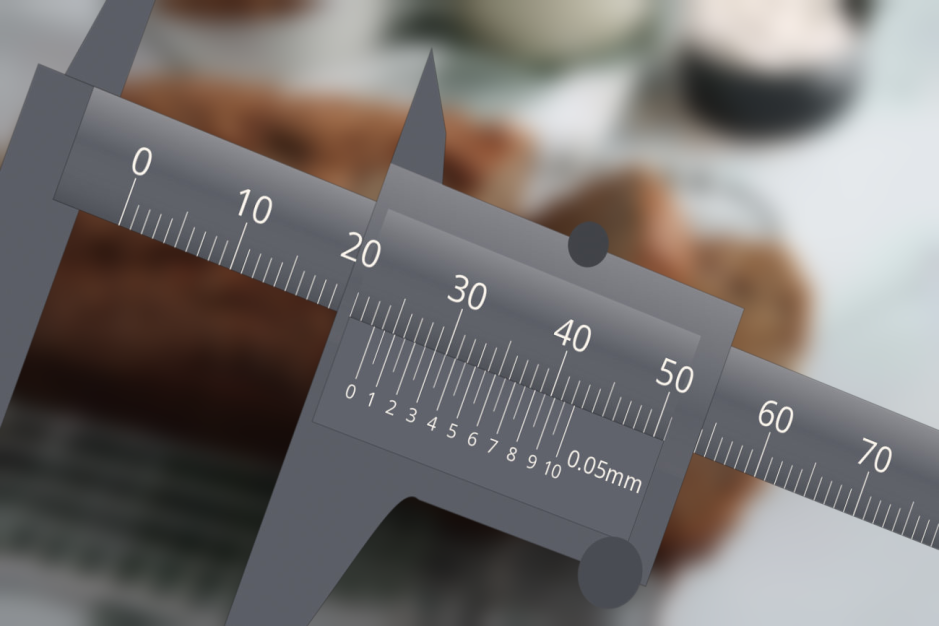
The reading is 23.3 mm
